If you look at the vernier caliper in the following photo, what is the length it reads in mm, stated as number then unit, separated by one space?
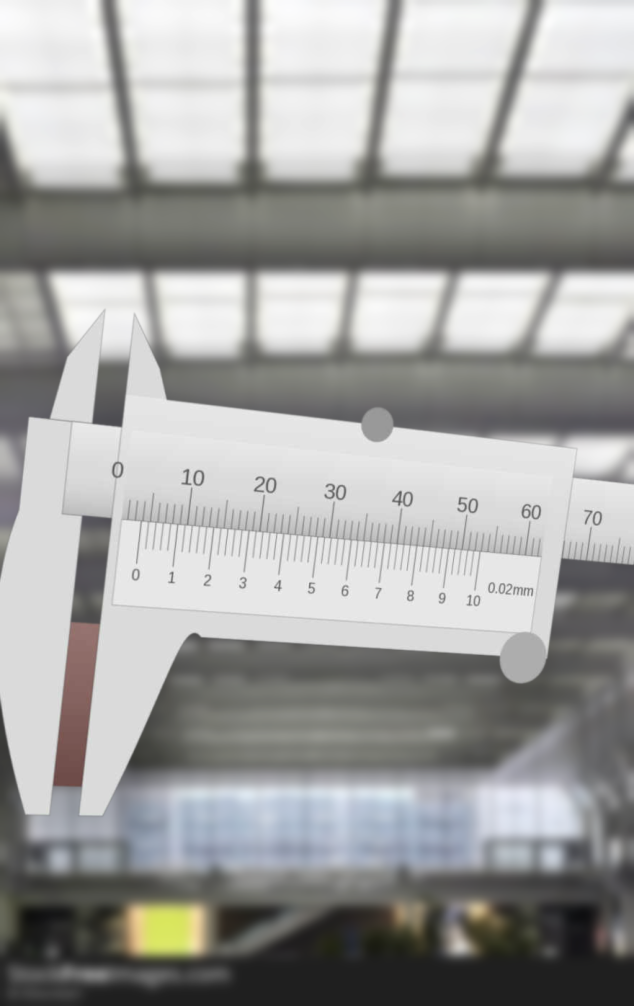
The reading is 3.8 mm
